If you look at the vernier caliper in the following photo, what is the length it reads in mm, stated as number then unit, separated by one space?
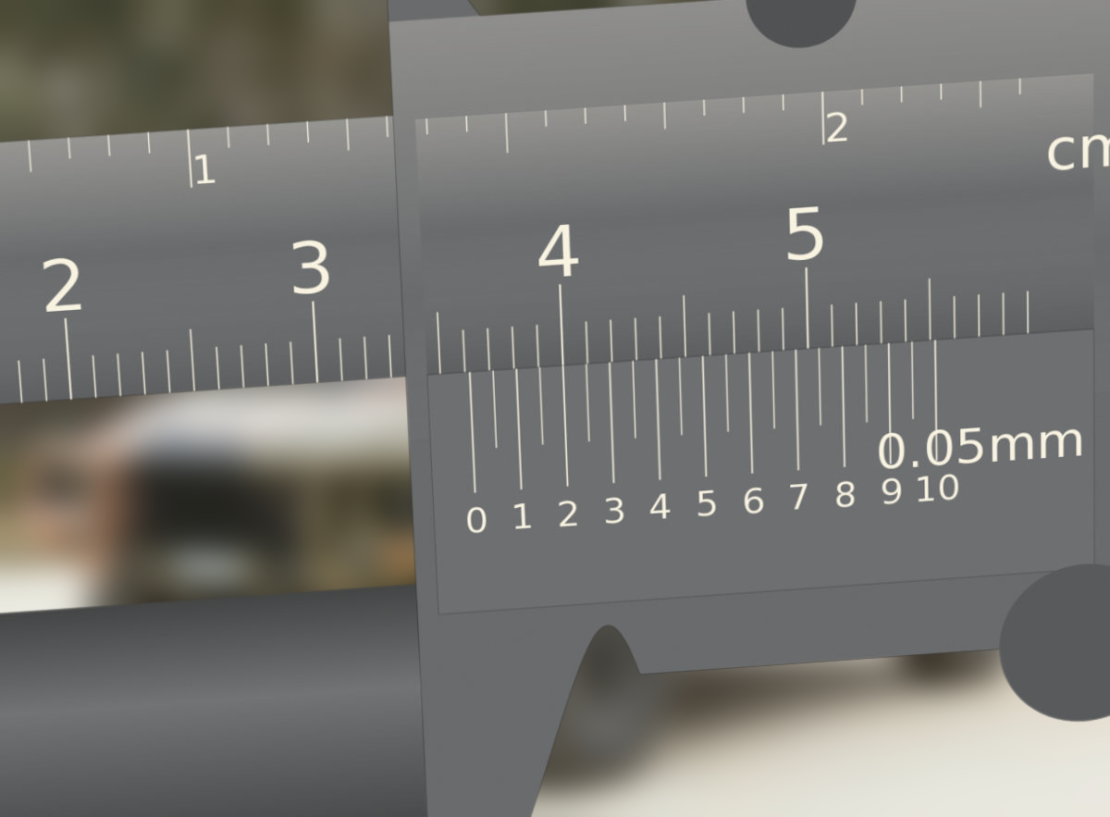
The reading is 36.20 mm
